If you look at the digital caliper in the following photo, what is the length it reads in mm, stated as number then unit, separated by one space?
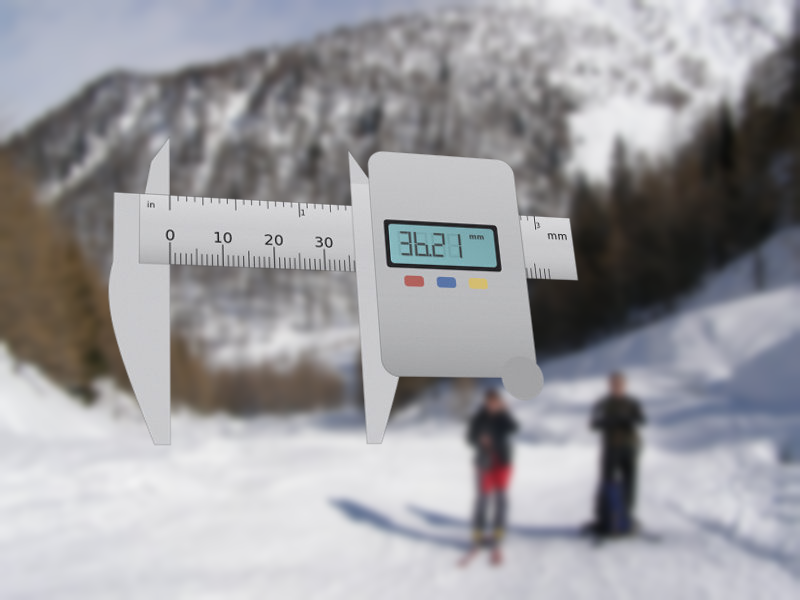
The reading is 36.21 mm
